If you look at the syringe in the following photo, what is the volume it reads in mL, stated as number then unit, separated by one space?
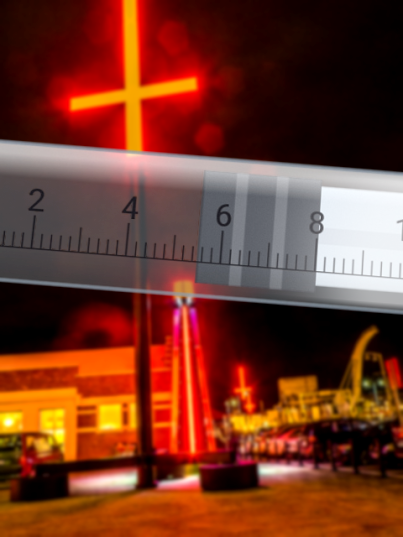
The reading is 5.5 mL
